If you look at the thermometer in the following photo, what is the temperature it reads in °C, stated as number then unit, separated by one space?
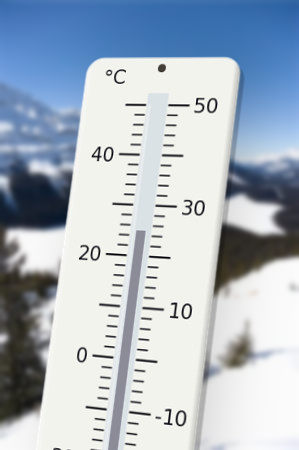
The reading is 25 °C
